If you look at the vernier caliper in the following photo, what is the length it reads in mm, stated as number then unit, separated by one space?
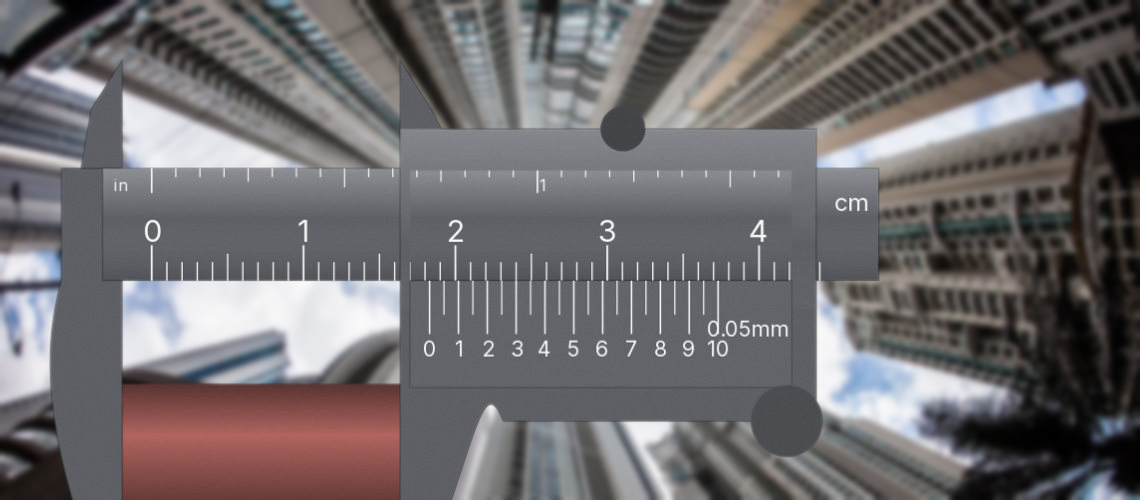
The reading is 18.3 mm
